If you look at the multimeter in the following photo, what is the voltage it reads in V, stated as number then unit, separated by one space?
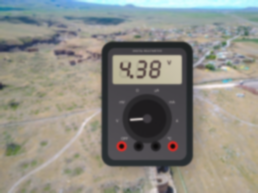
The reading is 4.38 V
